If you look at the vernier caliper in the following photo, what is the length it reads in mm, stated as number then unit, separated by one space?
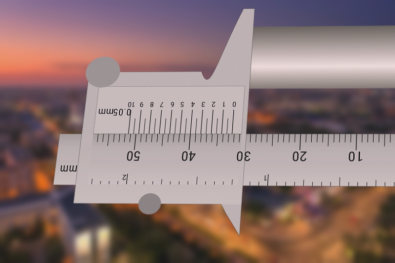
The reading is 32.4 mm
